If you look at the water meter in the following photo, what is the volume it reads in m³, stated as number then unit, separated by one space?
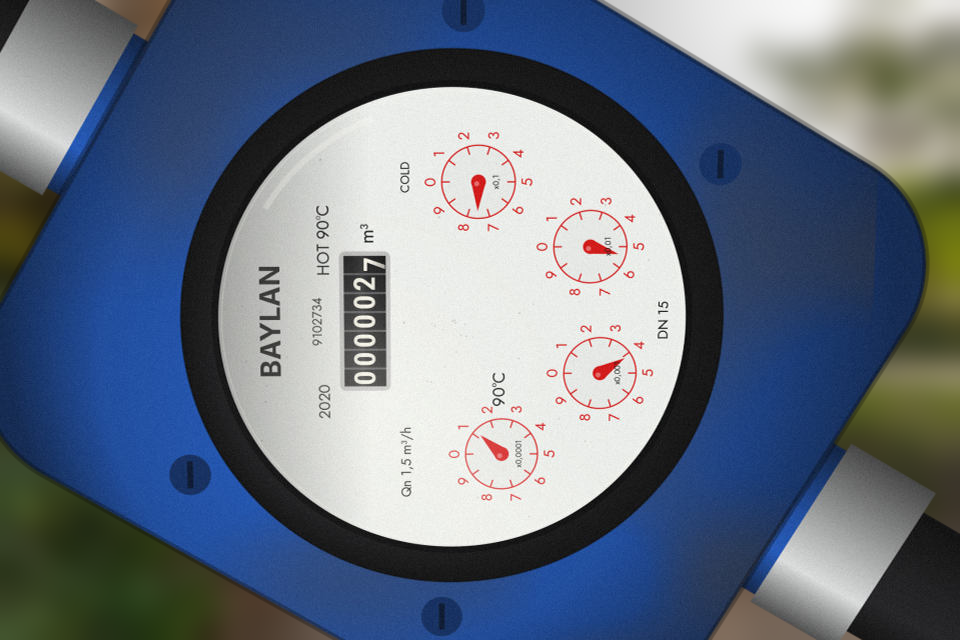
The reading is 26.7541 m³
